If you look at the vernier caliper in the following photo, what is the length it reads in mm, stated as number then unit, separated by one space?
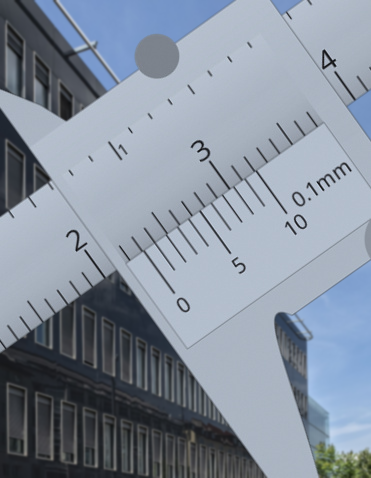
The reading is 23.1 mm
